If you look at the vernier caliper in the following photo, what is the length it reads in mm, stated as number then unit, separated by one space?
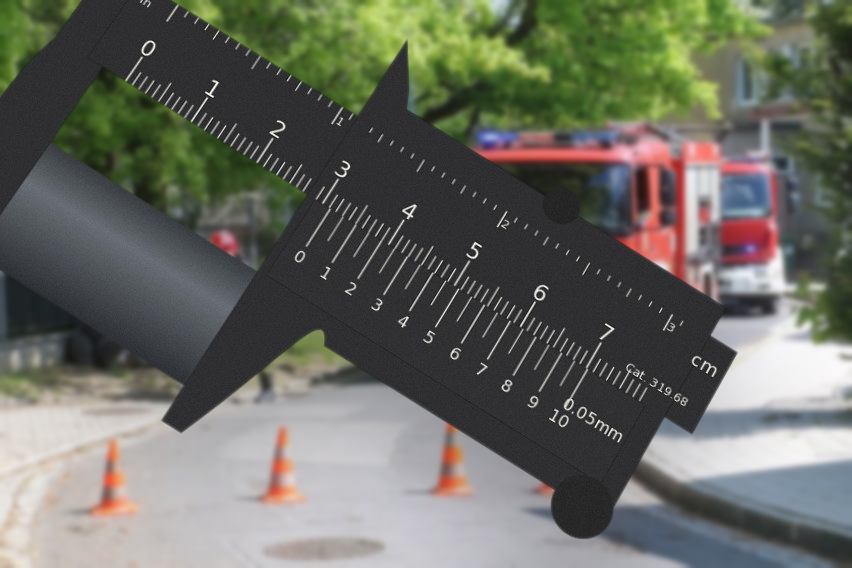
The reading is 31.2 mm
